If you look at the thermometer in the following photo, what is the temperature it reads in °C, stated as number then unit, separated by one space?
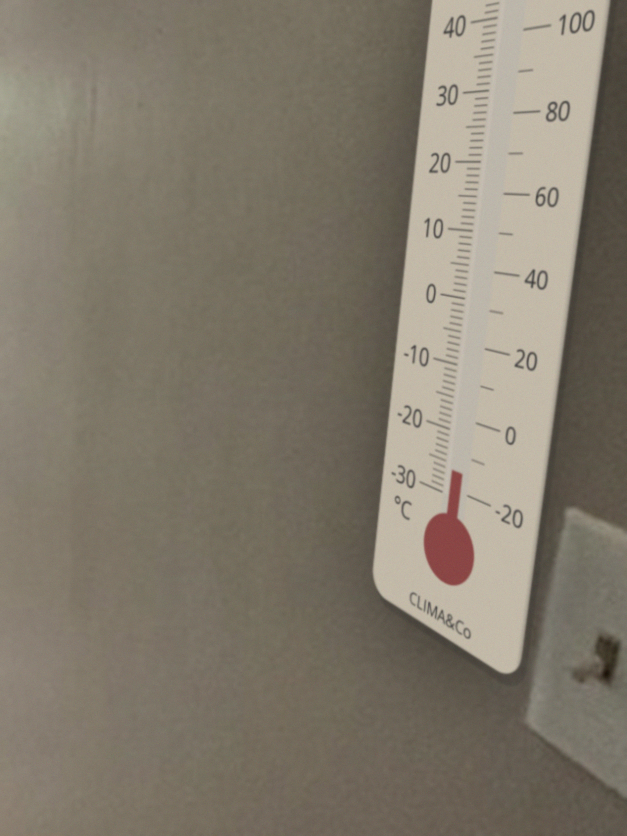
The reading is -26 °C
